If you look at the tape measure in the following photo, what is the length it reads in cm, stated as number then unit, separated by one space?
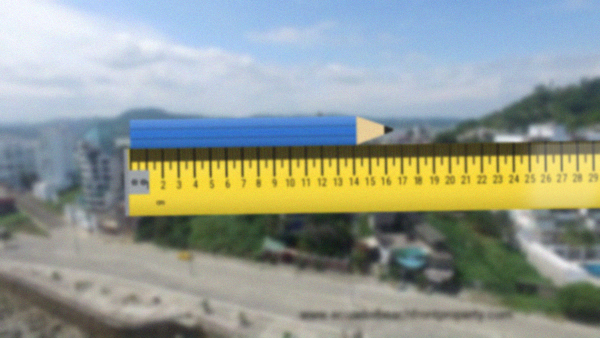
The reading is 16.5 cm
